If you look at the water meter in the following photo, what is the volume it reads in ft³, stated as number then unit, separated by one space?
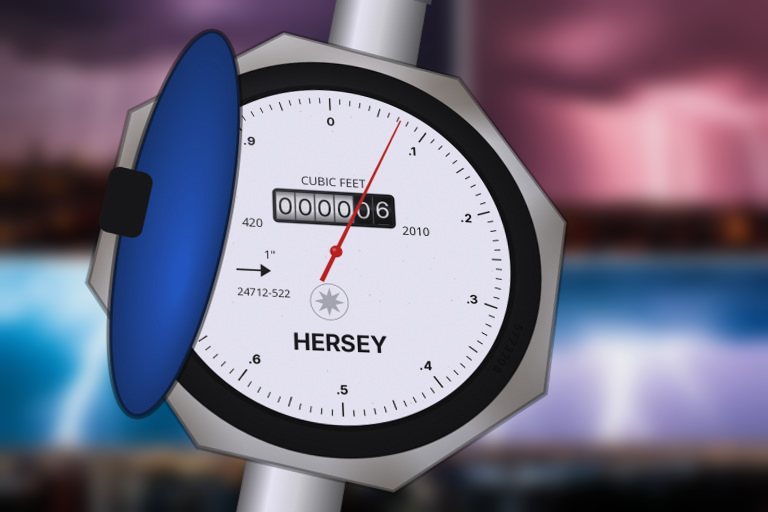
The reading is 6.07 ft³
